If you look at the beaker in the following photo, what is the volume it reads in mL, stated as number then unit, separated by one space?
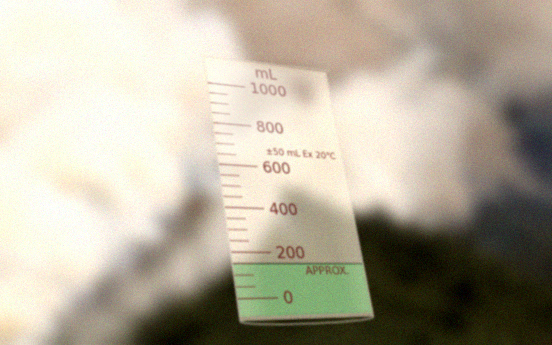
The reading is 150 mL
